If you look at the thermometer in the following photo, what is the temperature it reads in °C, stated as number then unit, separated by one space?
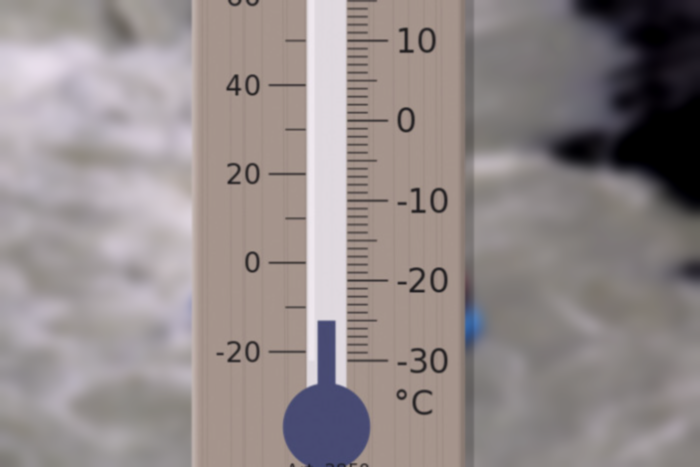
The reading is -25 °C
